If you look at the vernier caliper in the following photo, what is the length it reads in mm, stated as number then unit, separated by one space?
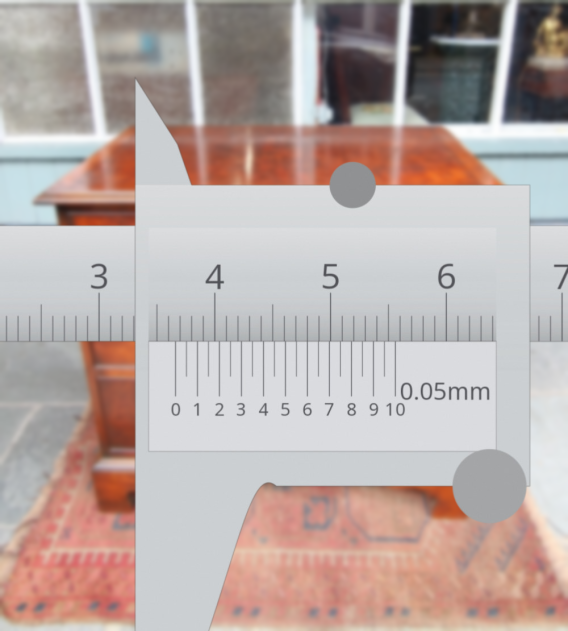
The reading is 36.6 mm
